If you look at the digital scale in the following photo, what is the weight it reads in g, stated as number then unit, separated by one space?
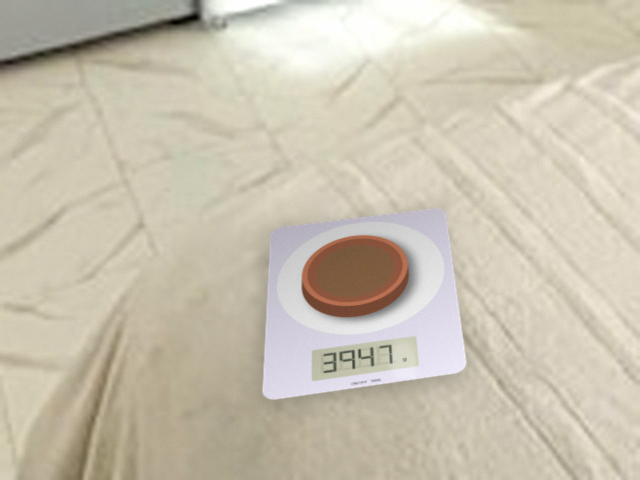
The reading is 3947 g
